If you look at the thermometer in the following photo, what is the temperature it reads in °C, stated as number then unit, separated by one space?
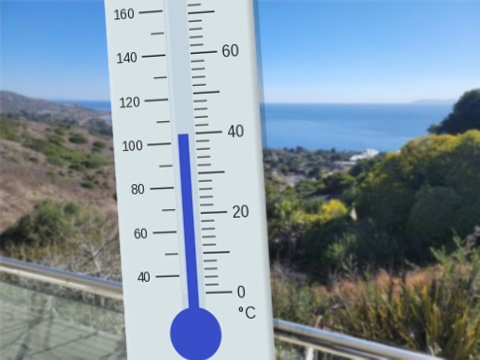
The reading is 40 °C
